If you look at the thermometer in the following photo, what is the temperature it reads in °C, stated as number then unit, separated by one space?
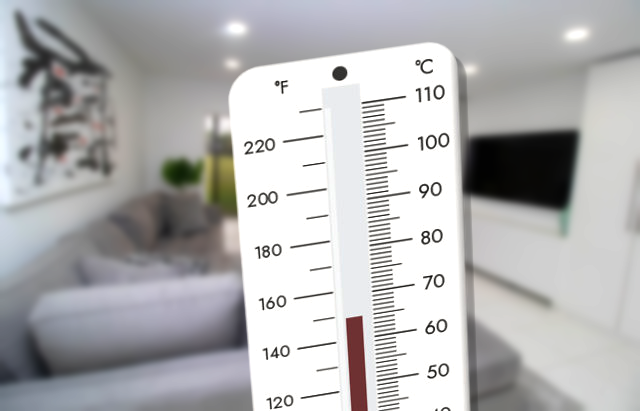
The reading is 65 °C
